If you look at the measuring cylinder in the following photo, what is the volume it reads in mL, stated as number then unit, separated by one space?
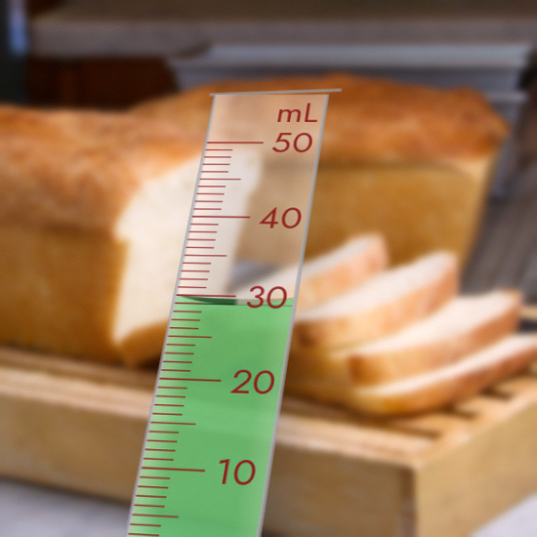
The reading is 29 mL
